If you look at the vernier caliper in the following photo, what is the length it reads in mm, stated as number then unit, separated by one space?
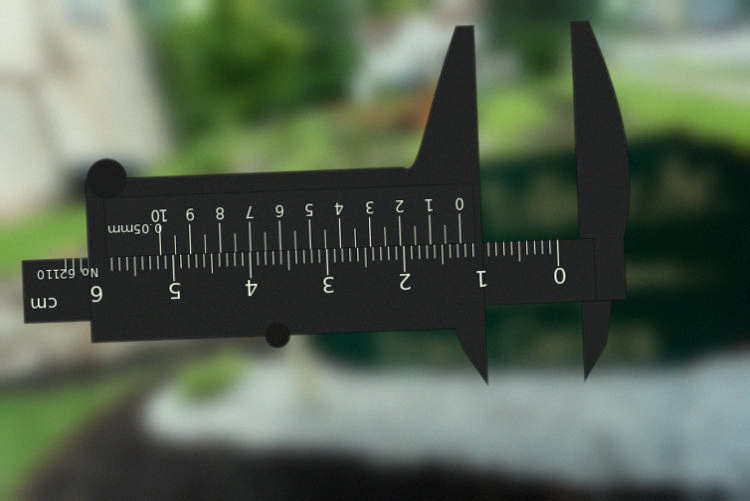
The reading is 12.6 mm
